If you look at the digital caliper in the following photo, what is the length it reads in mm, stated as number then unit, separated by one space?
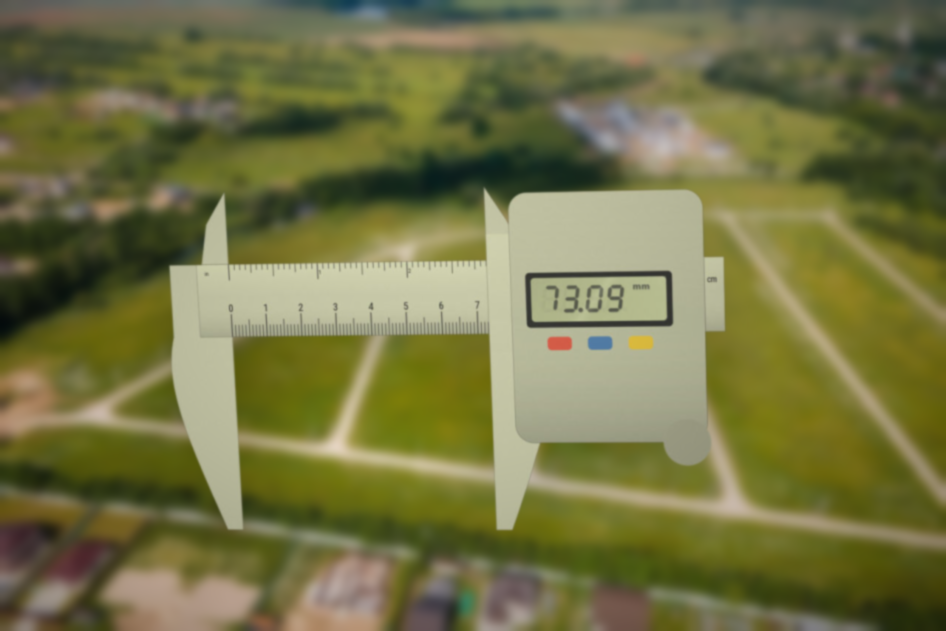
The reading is 73.09 mm
